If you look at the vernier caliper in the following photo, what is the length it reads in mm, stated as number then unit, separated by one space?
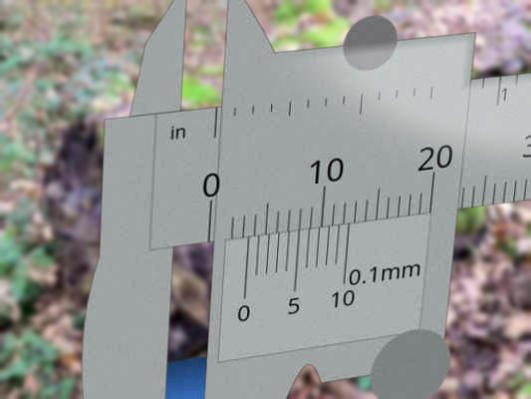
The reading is 3.5 mm
